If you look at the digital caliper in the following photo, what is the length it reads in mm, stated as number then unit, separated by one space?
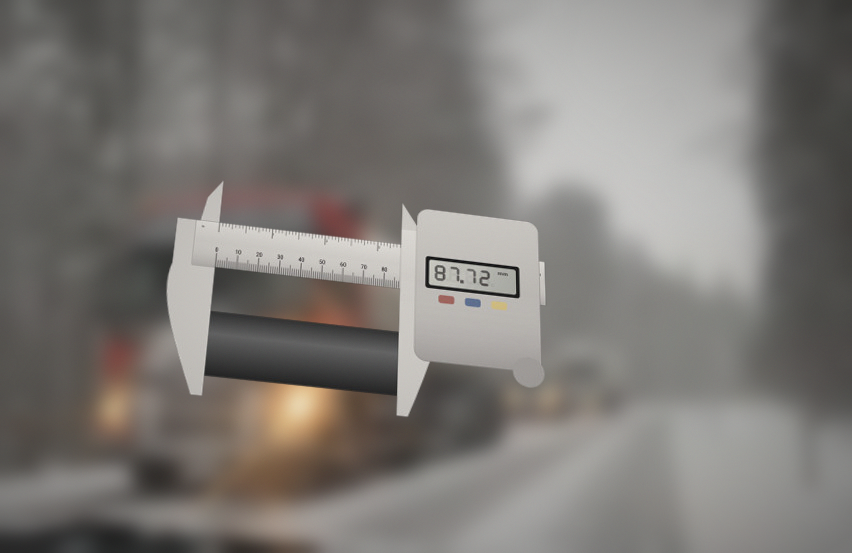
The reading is 87.72 mm
